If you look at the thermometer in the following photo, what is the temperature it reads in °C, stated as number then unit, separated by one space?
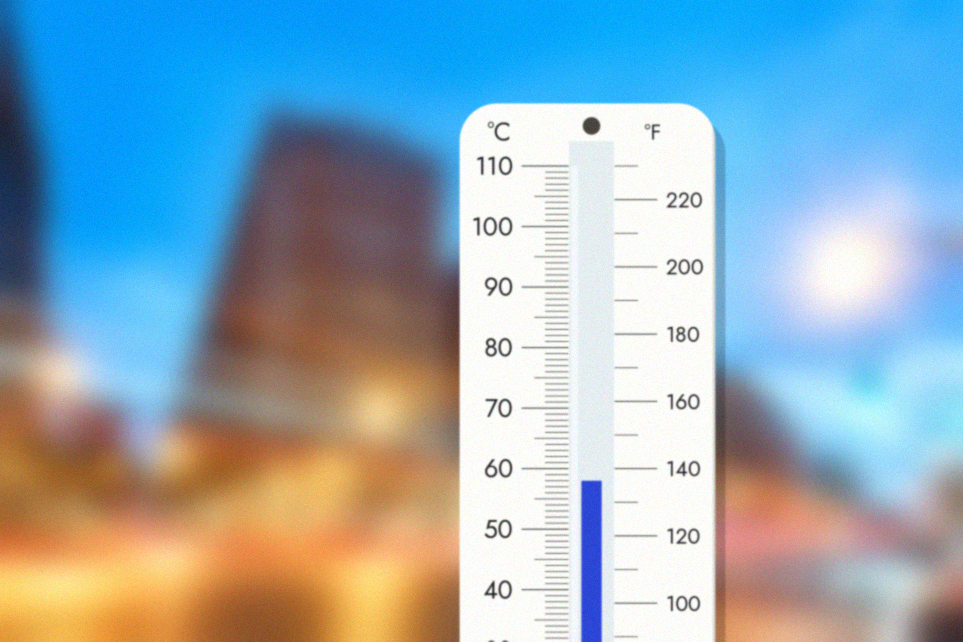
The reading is 58 °C
